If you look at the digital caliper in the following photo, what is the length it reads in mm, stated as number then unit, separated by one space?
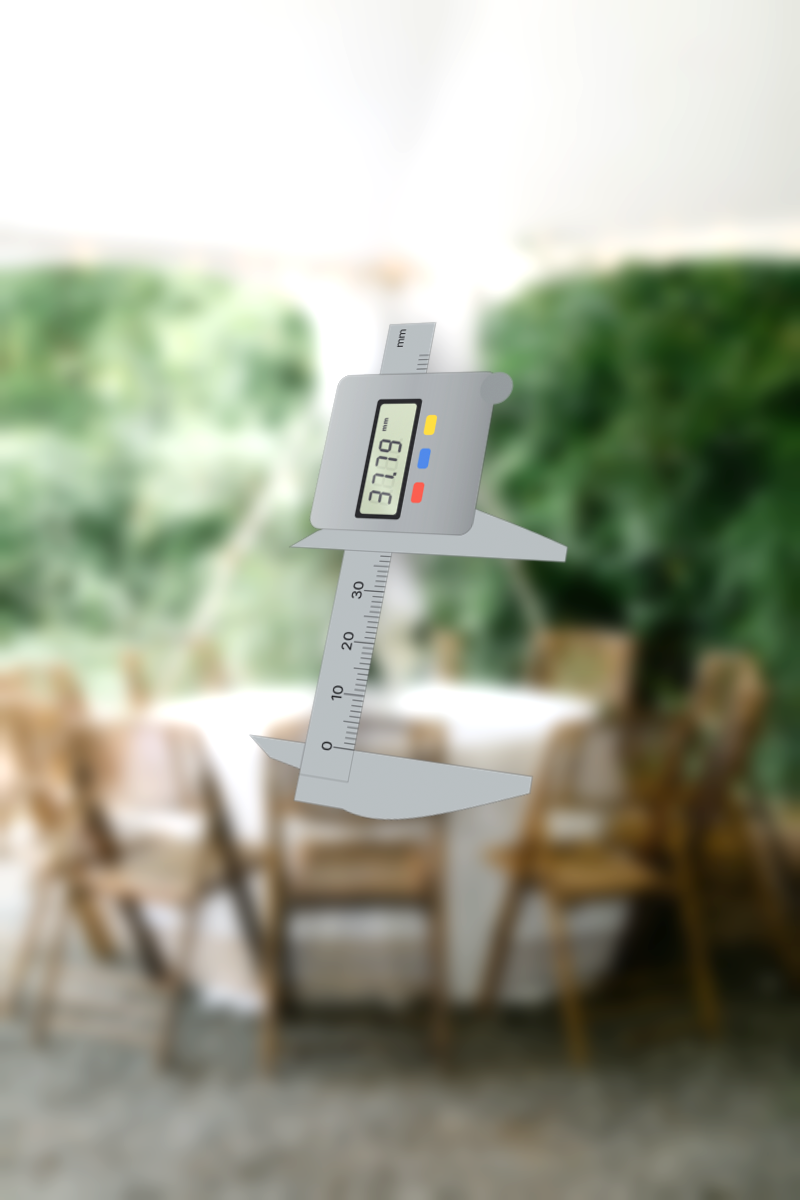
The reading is 37.79 mm
